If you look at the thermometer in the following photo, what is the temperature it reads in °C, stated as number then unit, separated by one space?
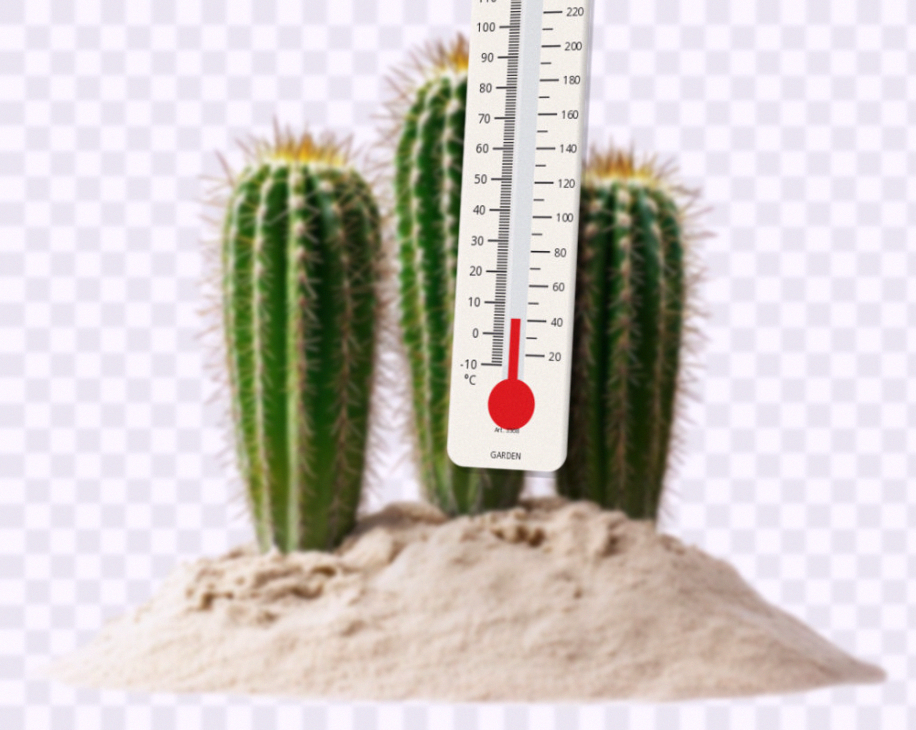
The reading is 5 °C
